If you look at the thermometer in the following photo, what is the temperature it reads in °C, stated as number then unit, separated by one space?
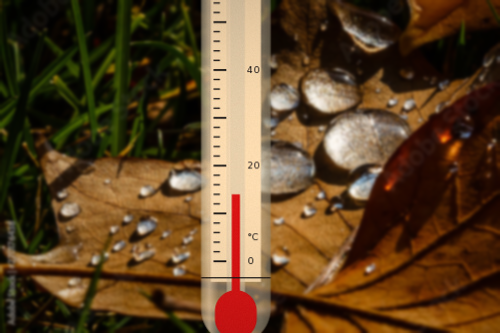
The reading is 14 °C
